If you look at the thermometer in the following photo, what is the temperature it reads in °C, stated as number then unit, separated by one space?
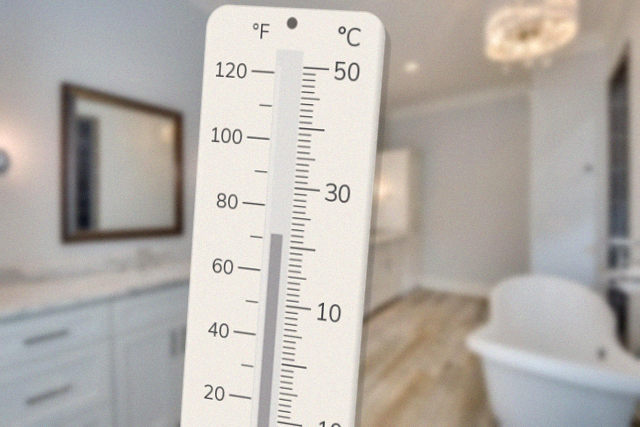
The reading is 22 °C
